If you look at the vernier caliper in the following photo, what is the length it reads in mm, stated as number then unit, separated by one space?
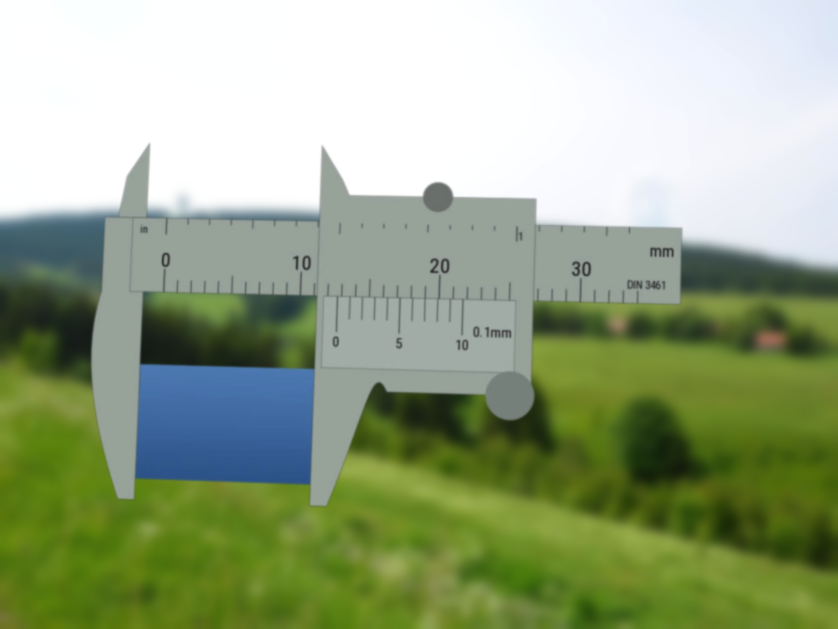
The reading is 12.7 mm
